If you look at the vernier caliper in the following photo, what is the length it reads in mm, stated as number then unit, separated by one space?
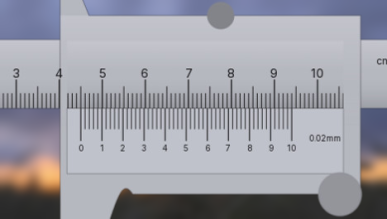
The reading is 45.0 mm
